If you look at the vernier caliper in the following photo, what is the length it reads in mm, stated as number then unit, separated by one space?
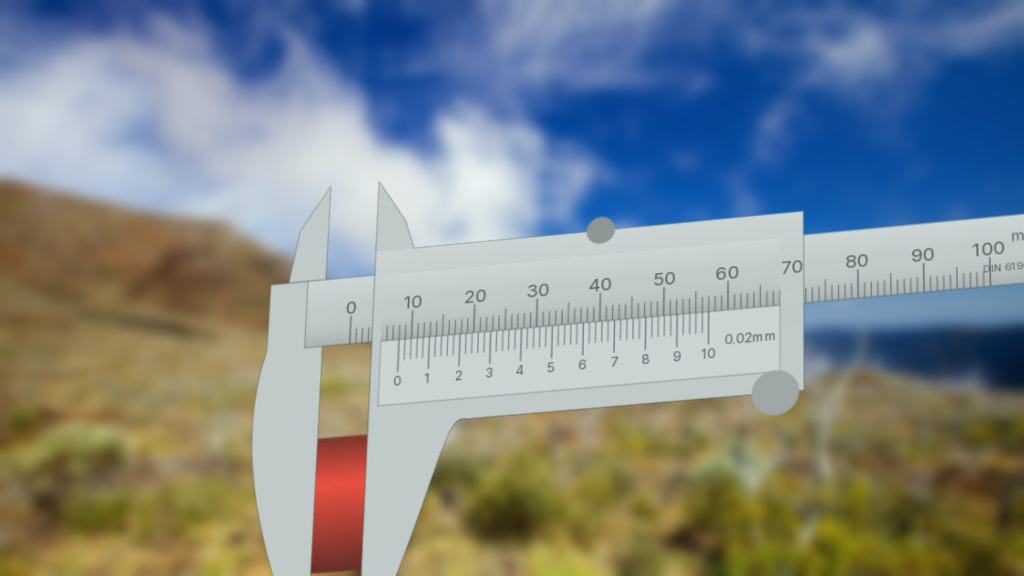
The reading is 8.0 mm
